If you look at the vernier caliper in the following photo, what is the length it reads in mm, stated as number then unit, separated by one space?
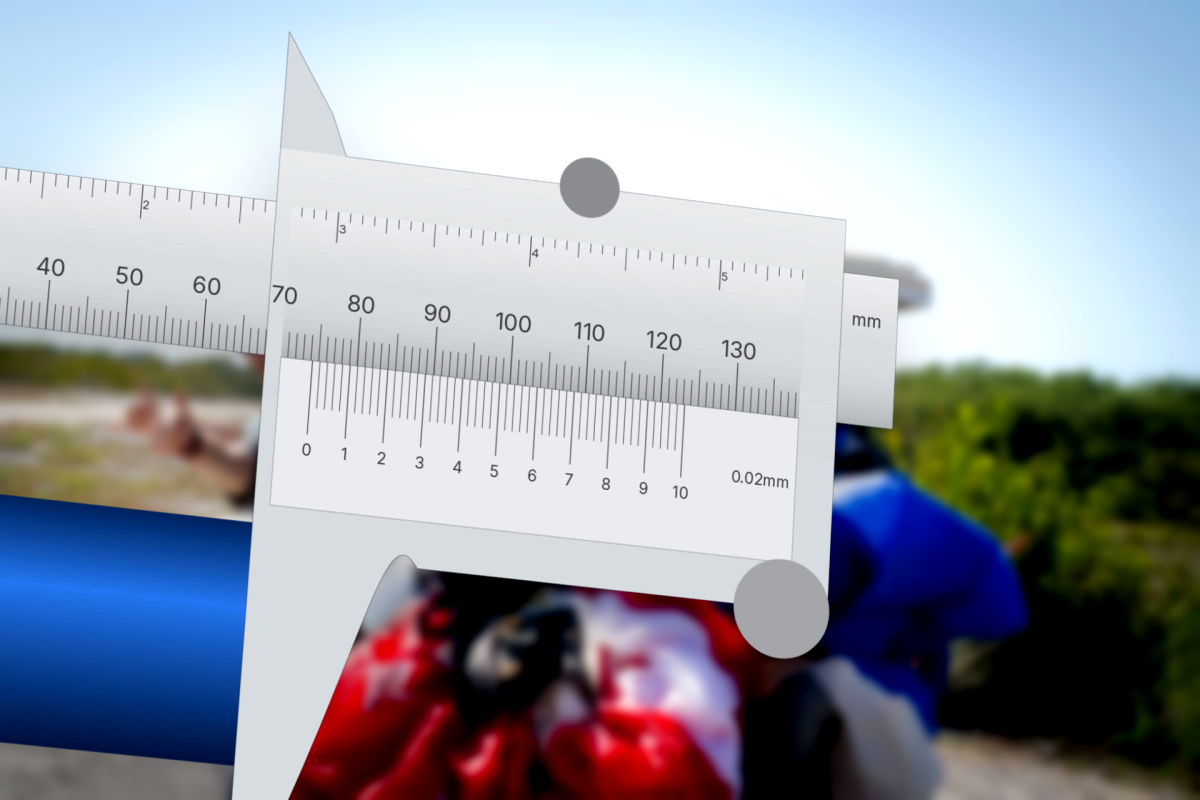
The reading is 74.2 mm
